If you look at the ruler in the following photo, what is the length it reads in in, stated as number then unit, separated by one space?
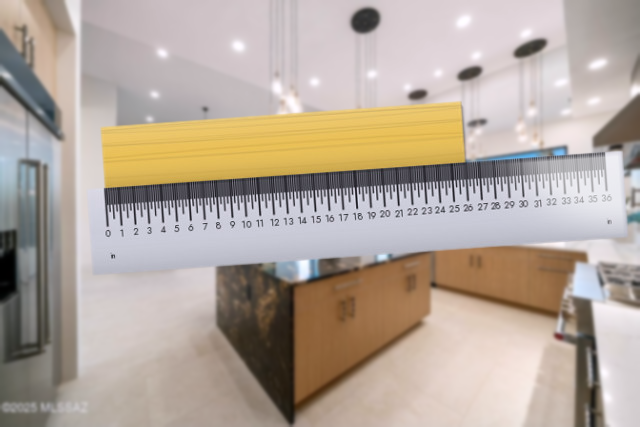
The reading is 26 in
